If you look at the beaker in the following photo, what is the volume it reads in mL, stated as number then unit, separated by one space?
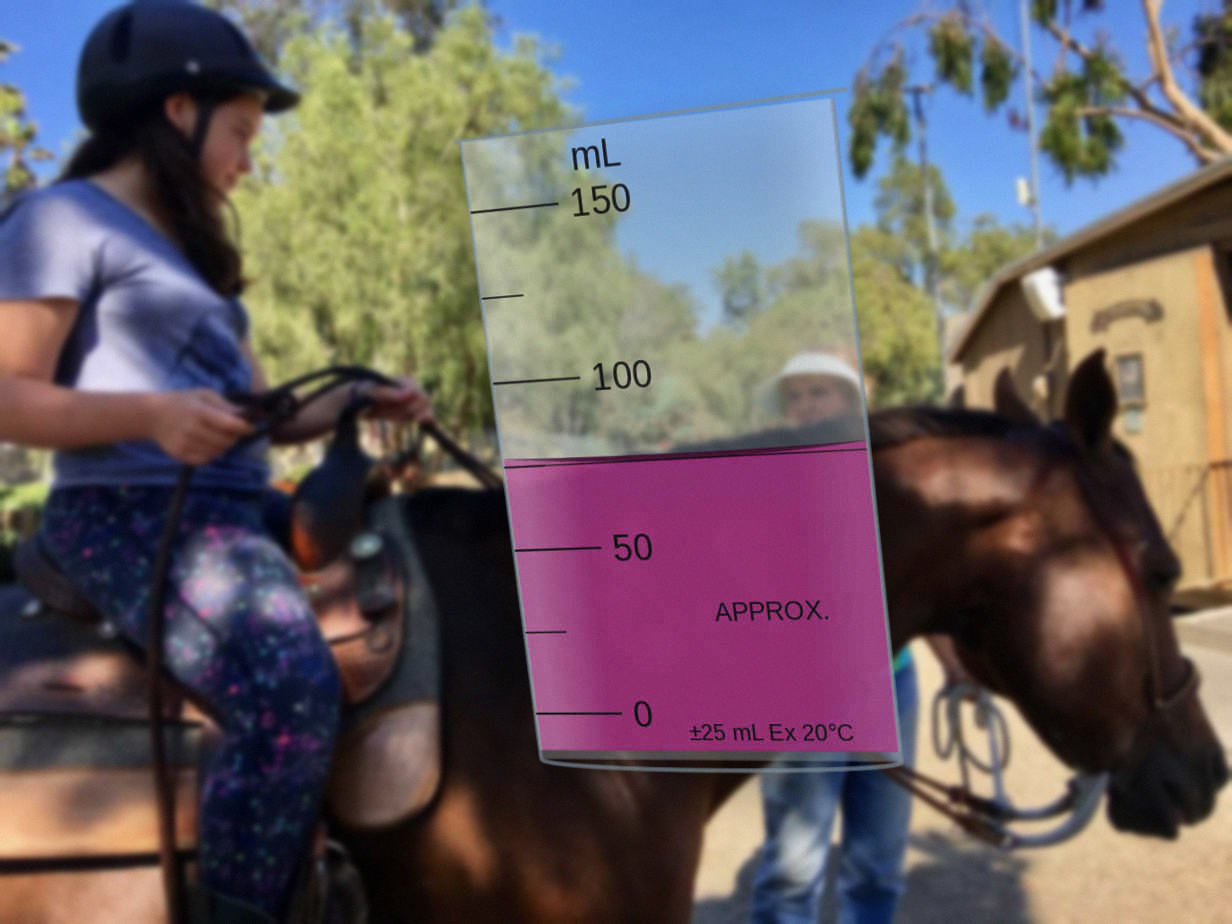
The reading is 75 mL
